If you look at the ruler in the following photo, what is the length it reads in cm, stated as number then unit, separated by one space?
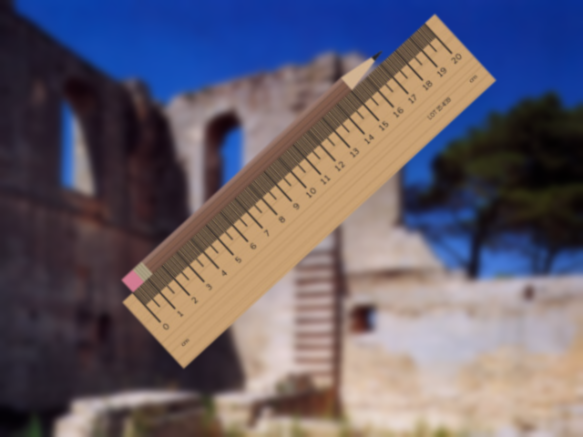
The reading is 17.5 cm
